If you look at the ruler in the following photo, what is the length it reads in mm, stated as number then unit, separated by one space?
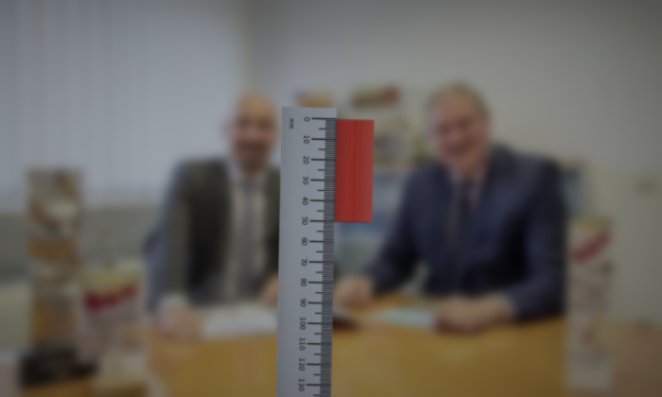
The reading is 50 mm
